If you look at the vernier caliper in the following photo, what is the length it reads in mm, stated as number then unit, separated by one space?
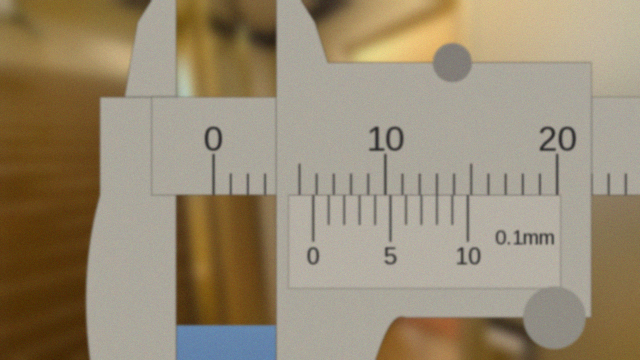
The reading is 5.8 mm
